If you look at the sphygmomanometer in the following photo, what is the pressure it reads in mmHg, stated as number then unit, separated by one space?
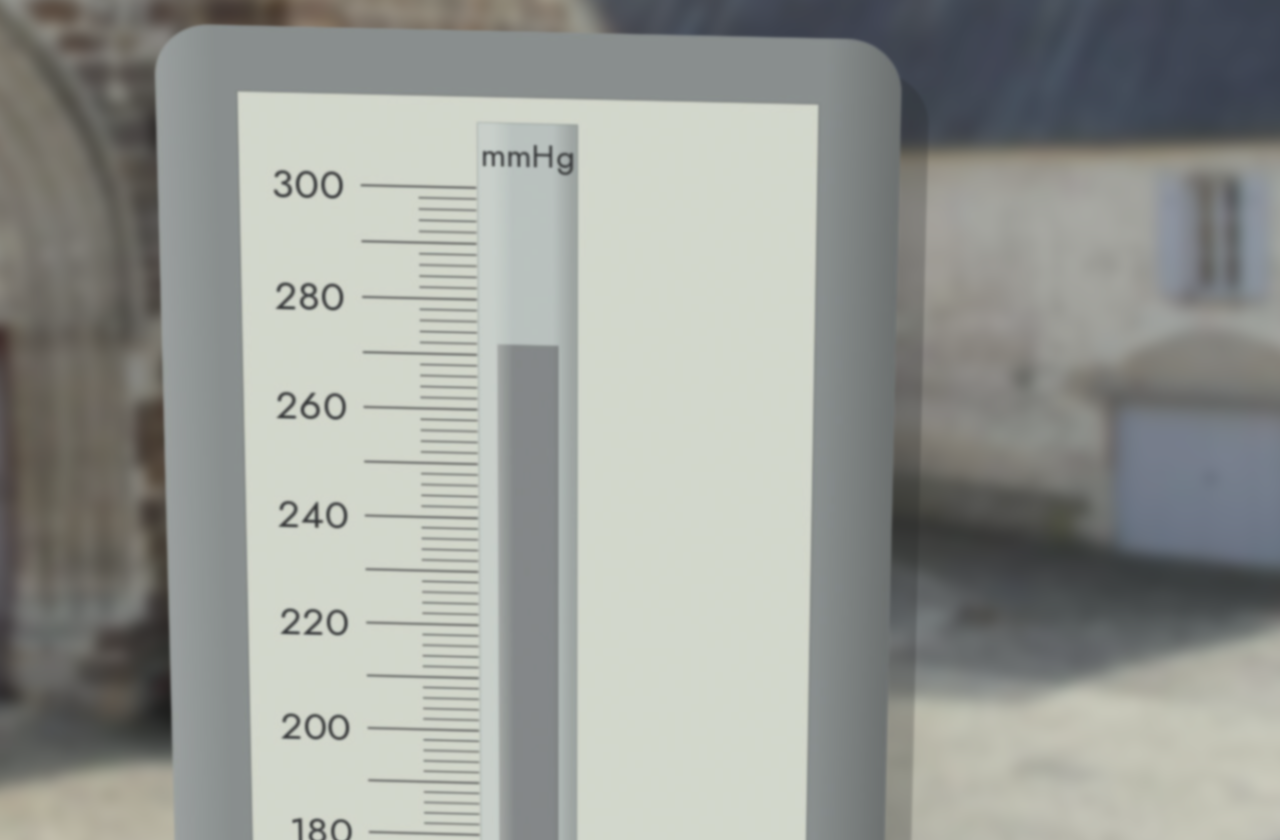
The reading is 272 mmHg
